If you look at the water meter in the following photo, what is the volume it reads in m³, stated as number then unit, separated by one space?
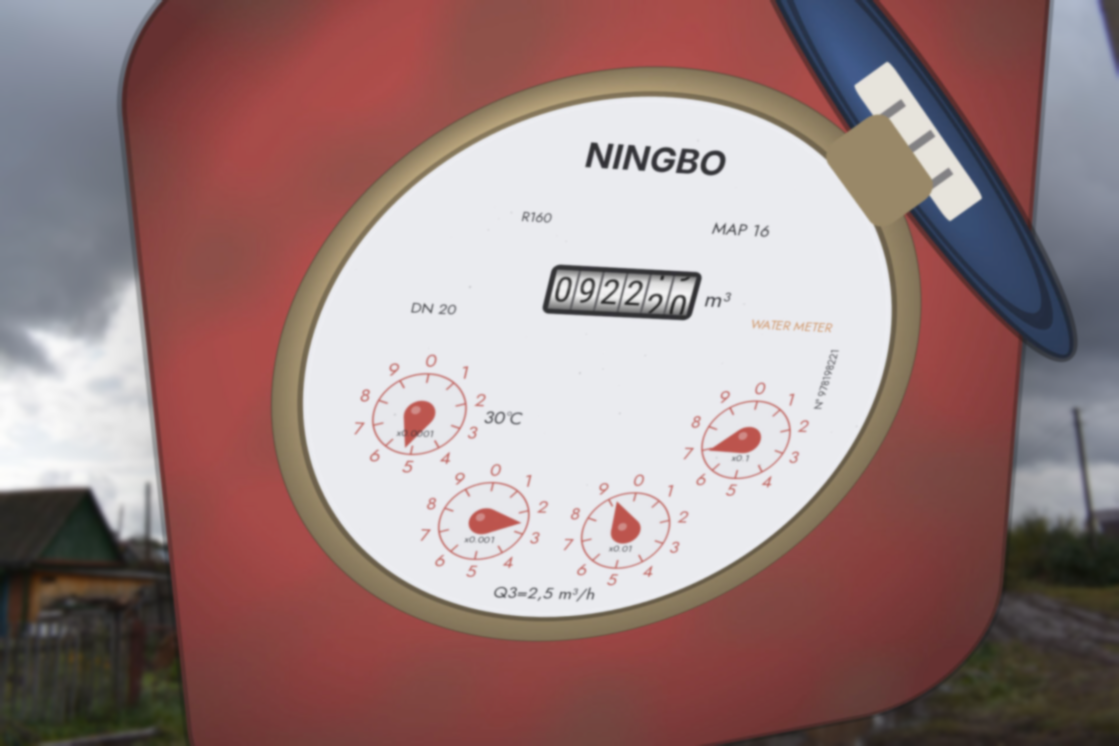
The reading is 92219.6925 m³
